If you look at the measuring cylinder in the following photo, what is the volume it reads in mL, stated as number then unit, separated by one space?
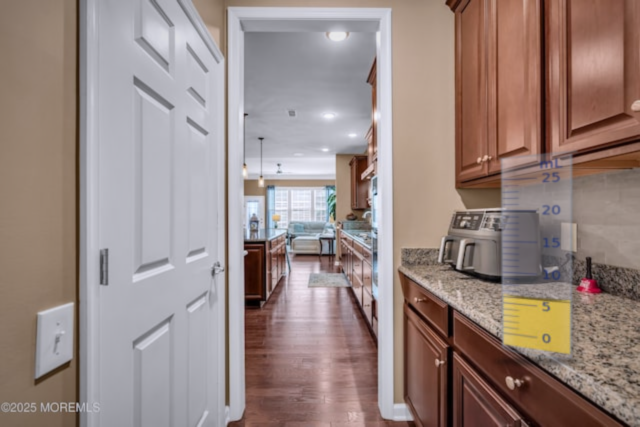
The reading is 6 mL
